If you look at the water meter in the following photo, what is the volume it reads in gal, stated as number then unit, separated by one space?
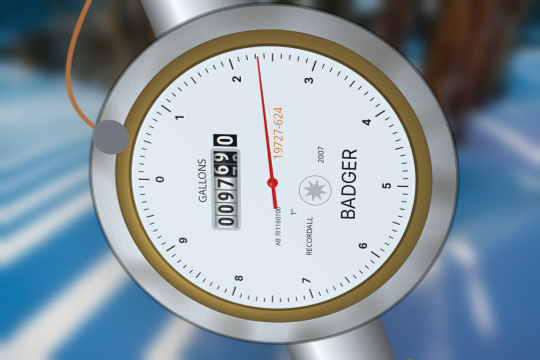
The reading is 97692.3 gal
